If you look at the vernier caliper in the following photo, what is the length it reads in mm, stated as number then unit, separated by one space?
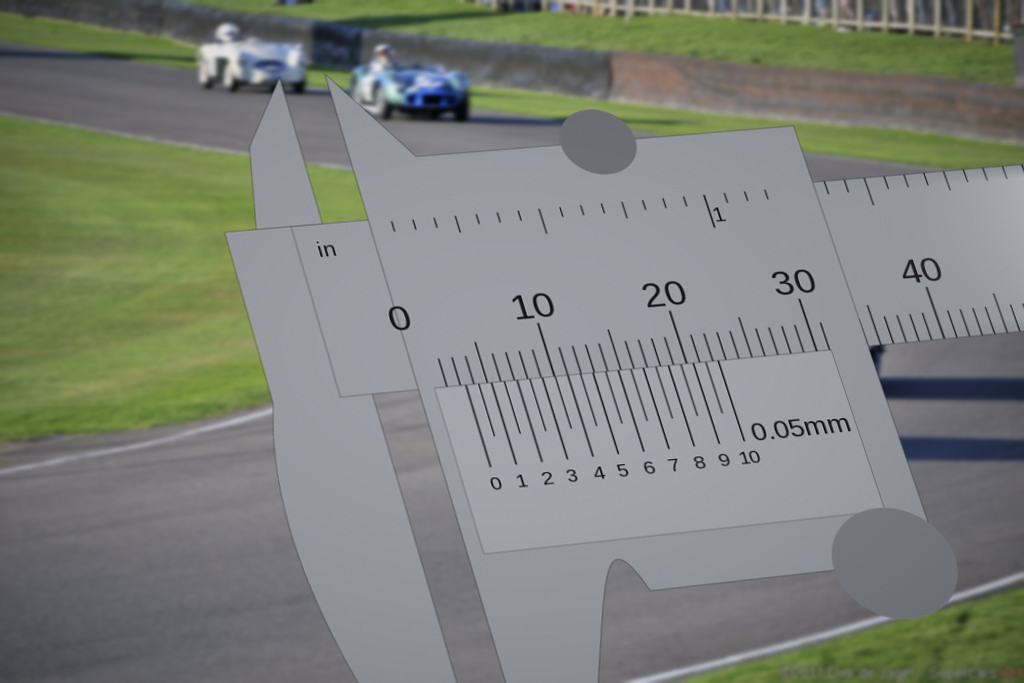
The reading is 3.4 mm
